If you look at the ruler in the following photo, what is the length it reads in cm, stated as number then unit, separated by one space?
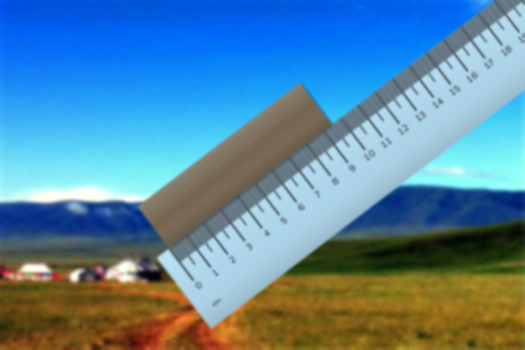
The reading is 9.5 cm
